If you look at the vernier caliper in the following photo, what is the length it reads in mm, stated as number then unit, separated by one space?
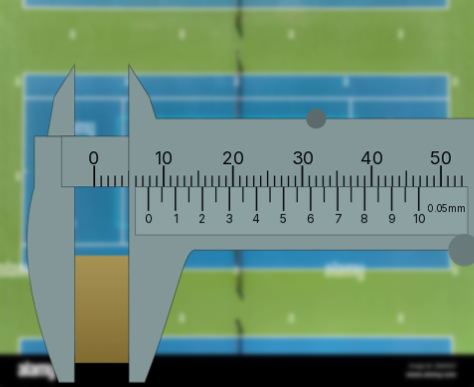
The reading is 7.8 mm
